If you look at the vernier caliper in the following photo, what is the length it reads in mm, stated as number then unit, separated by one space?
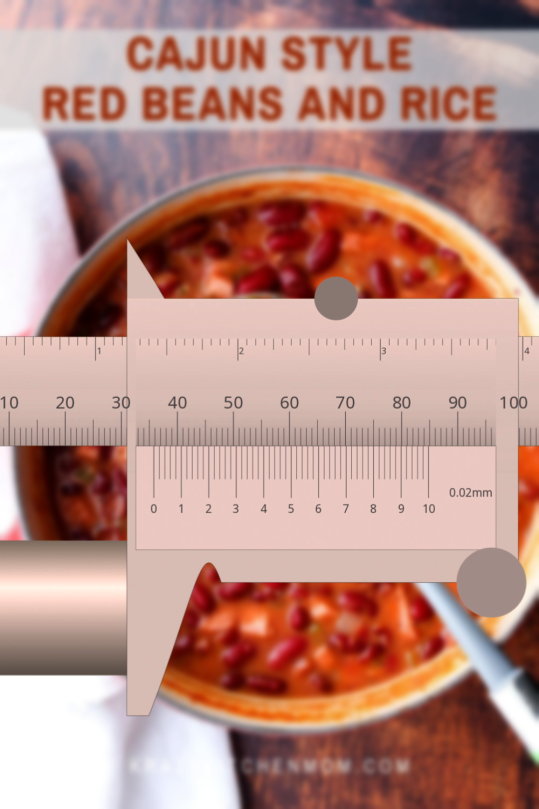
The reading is 35.8 mm
